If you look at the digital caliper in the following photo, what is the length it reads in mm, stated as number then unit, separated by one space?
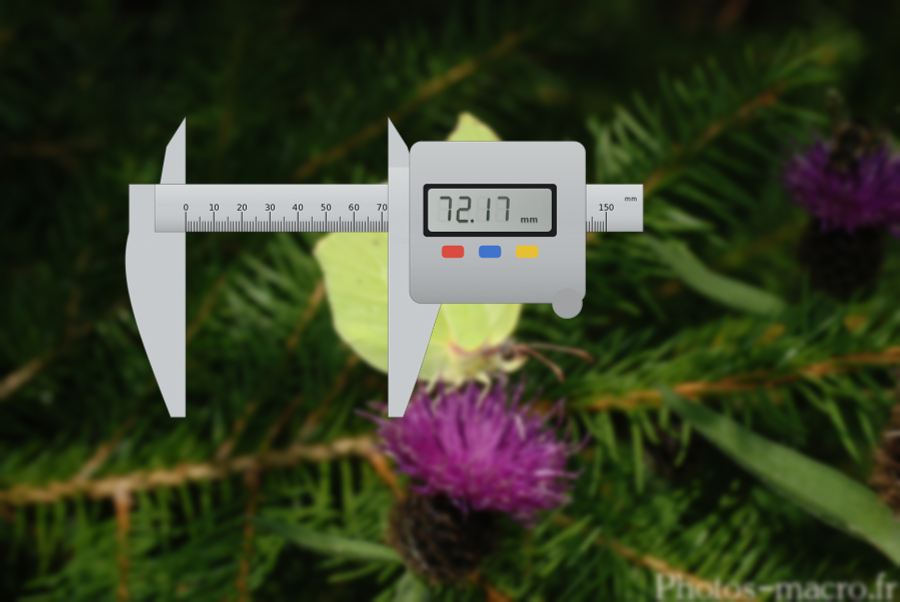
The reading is 72.17 mm
